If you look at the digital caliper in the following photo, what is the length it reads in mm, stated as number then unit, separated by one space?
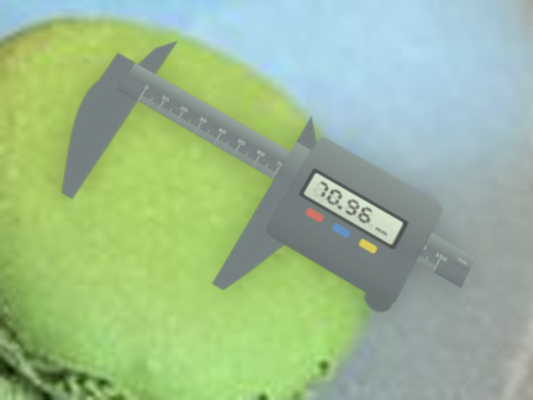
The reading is 70.96 mm
